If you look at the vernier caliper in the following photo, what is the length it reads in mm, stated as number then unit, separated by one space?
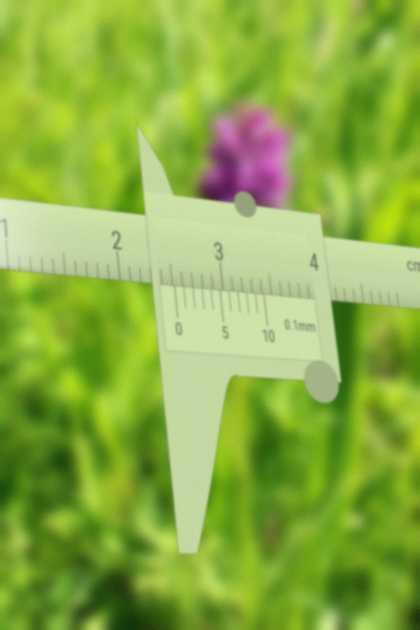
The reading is 25.2 mm
